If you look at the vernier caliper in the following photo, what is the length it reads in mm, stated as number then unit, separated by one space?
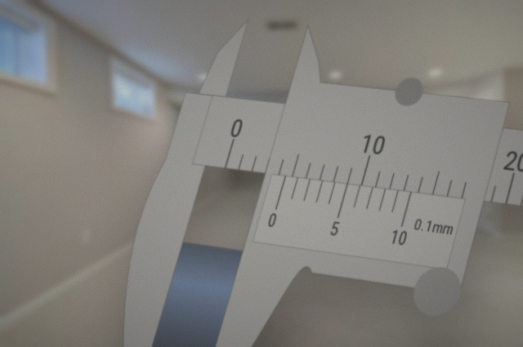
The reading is 4.5 mm
